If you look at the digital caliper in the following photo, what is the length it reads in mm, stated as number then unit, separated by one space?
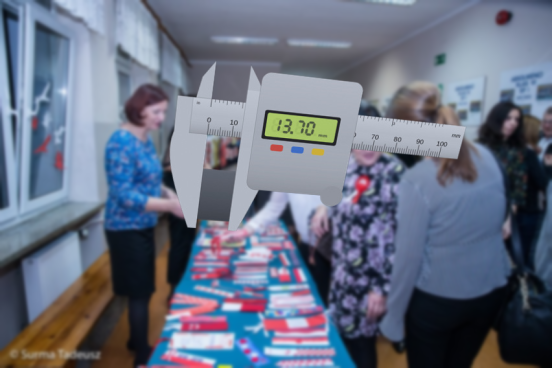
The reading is 13.70 mm
